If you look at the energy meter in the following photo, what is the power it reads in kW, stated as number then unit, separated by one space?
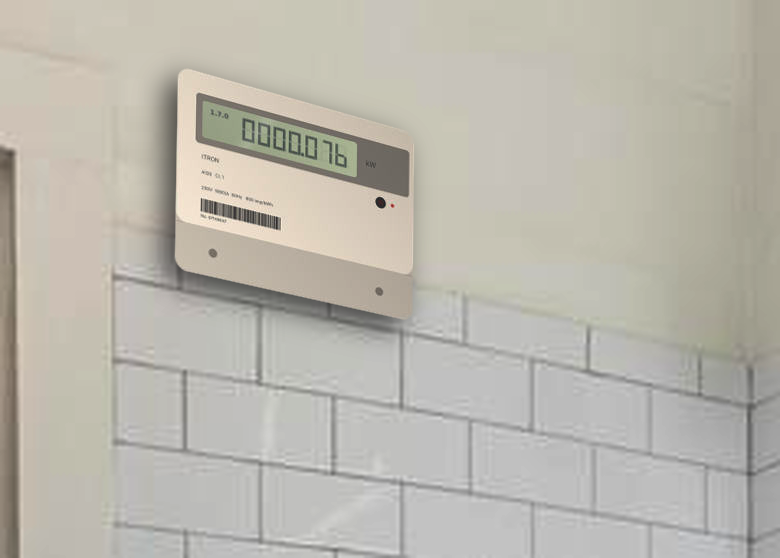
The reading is 0.076 kW
